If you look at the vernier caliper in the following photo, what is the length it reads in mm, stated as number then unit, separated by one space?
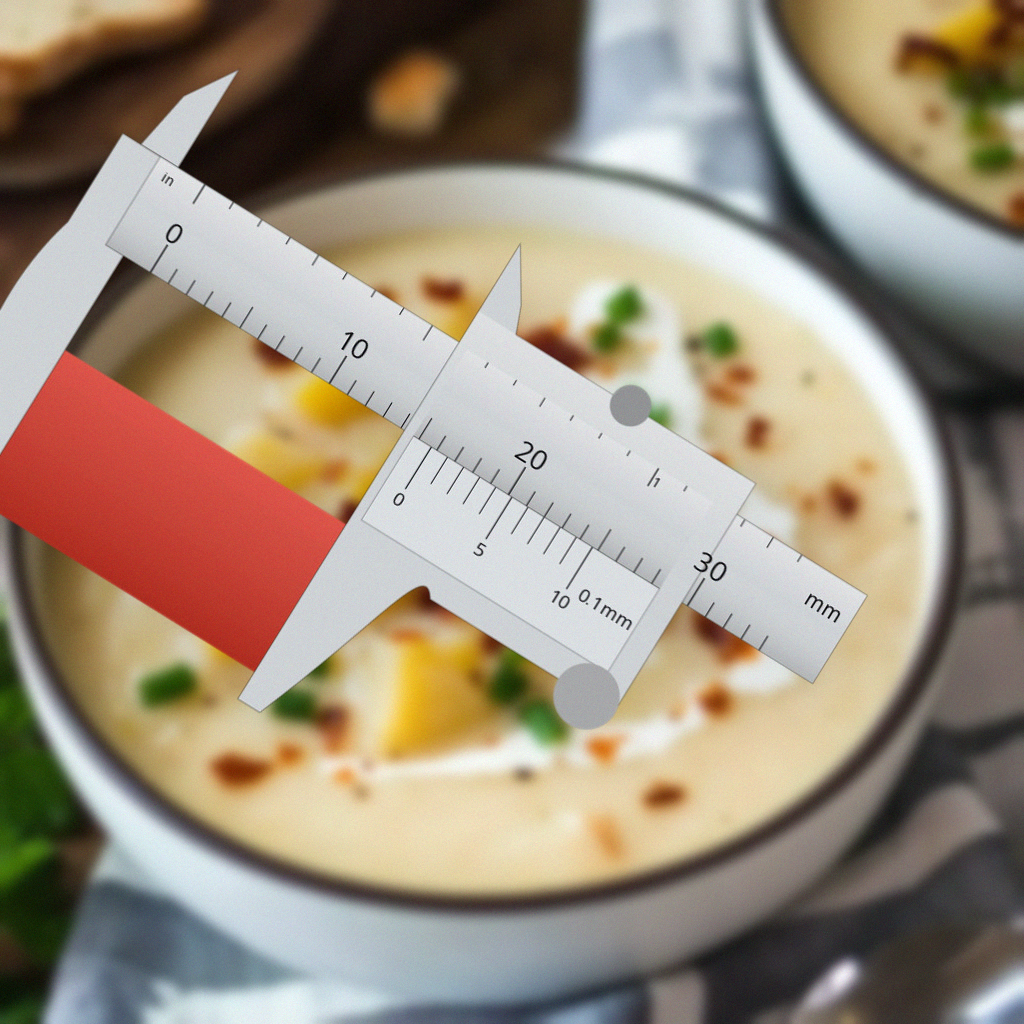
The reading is 15.7 mm
